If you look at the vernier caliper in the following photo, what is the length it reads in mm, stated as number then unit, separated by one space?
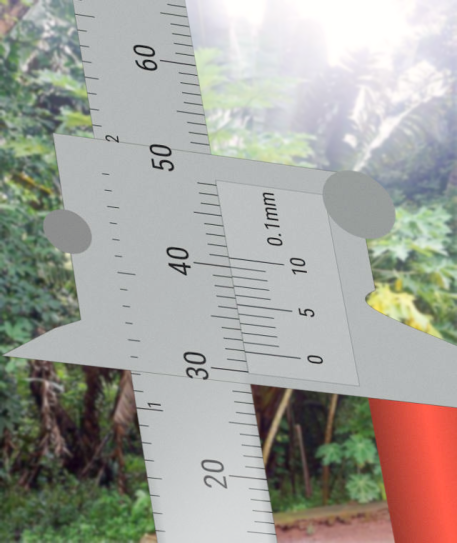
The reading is 31.9 mm
